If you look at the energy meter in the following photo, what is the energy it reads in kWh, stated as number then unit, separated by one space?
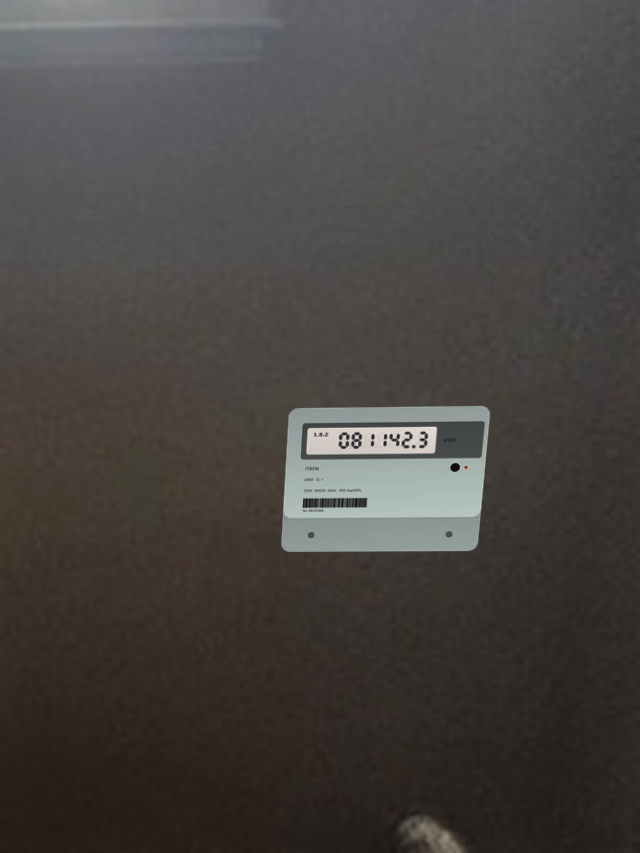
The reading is 81142.3 kWh
